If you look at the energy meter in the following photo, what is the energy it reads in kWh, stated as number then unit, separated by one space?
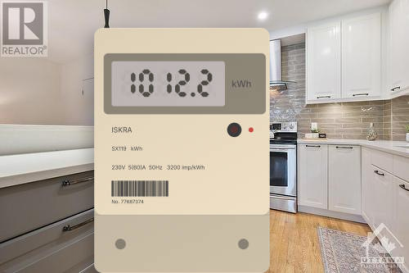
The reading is 1012.2 kWh
